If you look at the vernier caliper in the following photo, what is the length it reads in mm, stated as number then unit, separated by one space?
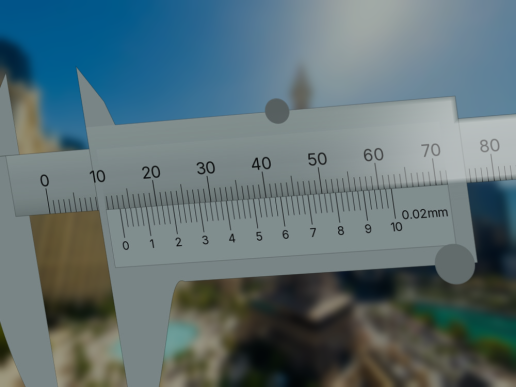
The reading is 13.2 mm
